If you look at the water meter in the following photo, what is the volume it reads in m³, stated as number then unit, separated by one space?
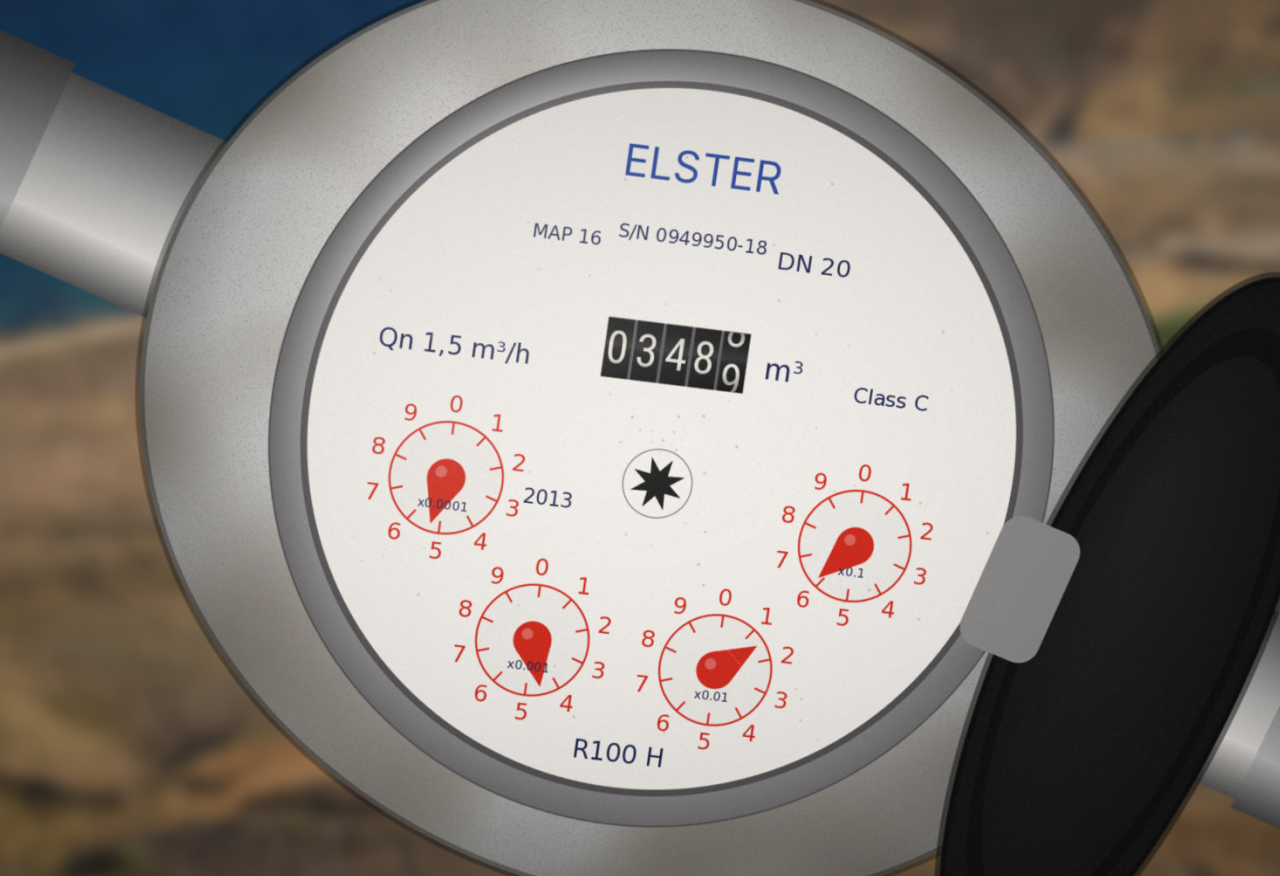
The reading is 3488.6145 m³
